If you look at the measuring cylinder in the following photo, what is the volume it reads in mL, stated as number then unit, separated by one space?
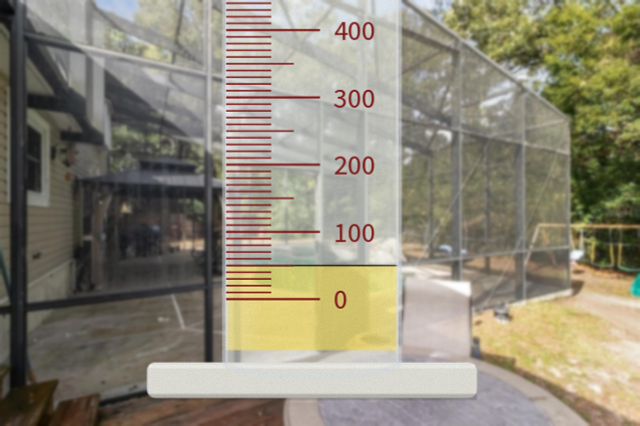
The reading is 50 mL
